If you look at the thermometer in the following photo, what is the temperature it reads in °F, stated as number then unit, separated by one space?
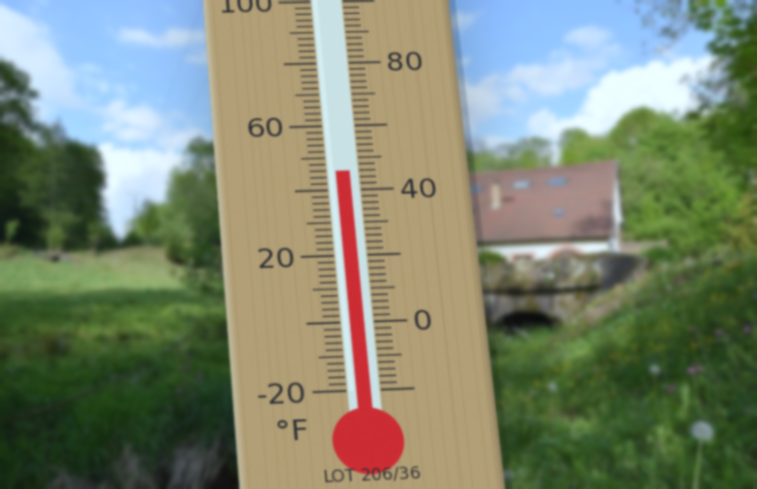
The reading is 46 °F
